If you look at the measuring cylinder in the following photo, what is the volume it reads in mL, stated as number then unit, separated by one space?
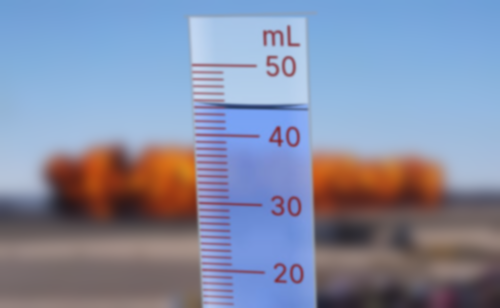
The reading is 44 mL
